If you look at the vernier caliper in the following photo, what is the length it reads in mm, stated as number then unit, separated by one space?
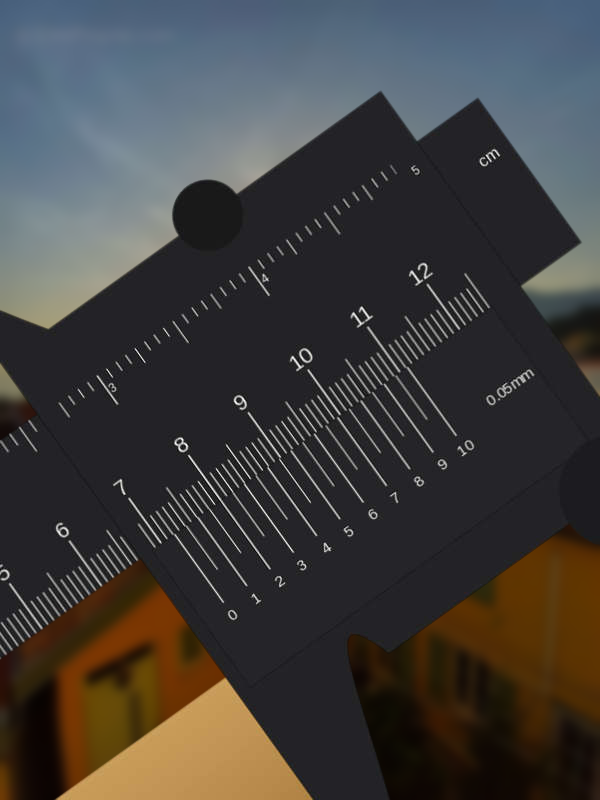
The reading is 72.2 mm
